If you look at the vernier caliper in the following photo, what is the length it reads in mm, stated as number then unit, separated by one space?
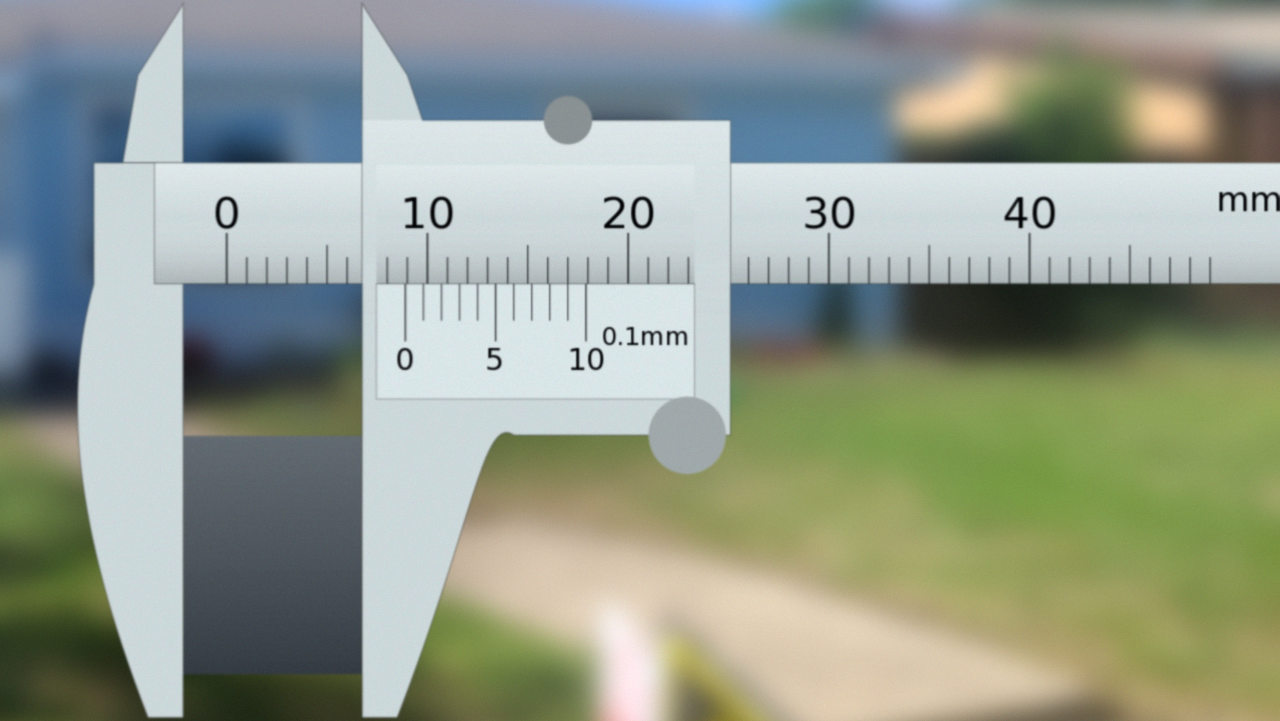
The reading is 8.9 mm
